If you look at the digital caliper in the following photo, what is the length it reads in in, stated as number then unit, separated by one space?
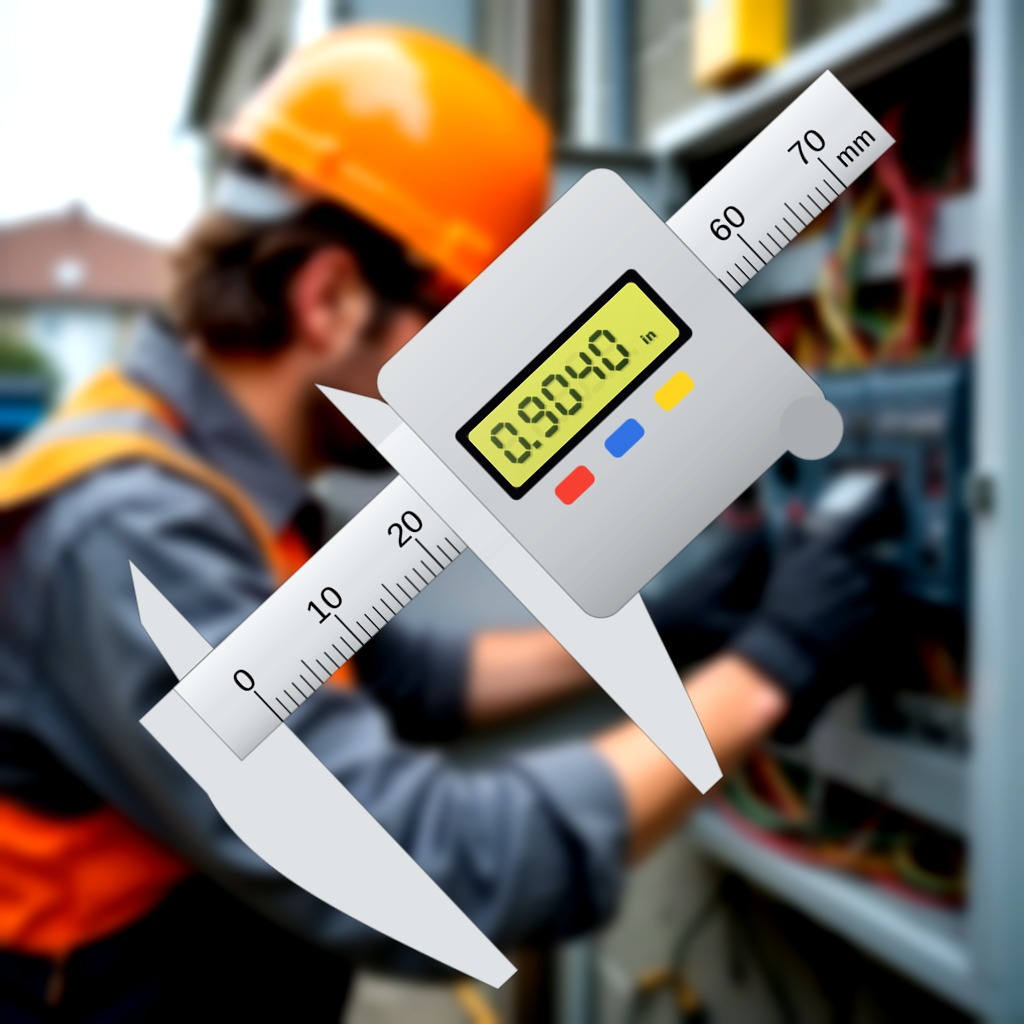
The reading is 0.9040 in
